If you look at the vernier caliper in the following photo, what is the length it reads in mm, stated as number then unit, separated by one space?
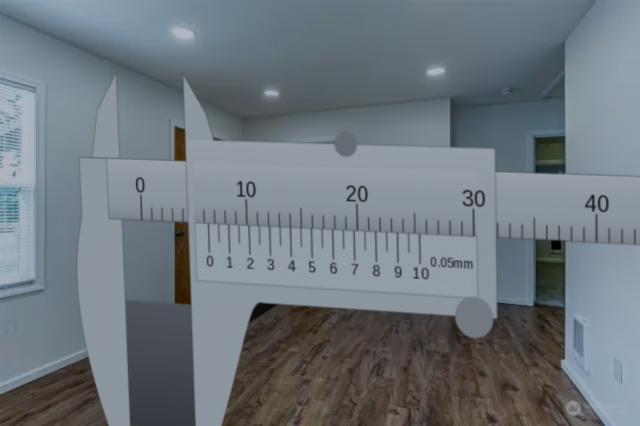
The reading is 6.4 mm
